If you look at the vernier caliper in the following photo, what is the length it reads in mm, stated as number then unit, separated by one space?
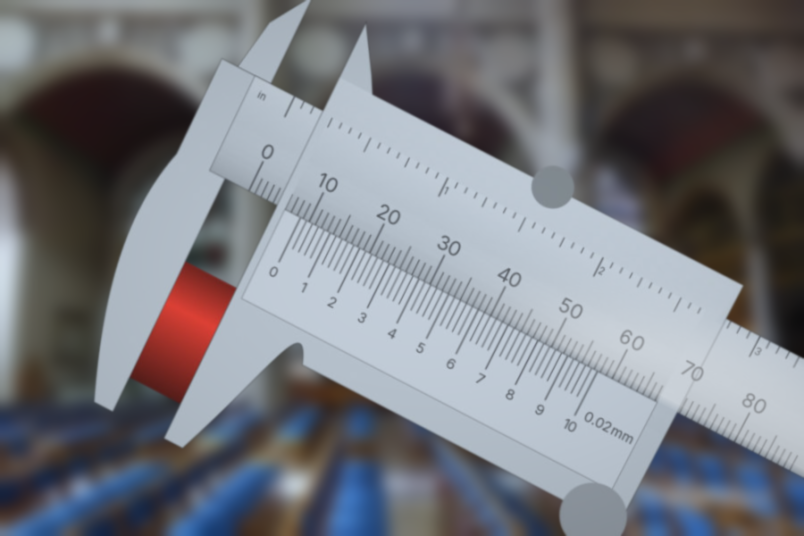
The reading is 8.6 mm
